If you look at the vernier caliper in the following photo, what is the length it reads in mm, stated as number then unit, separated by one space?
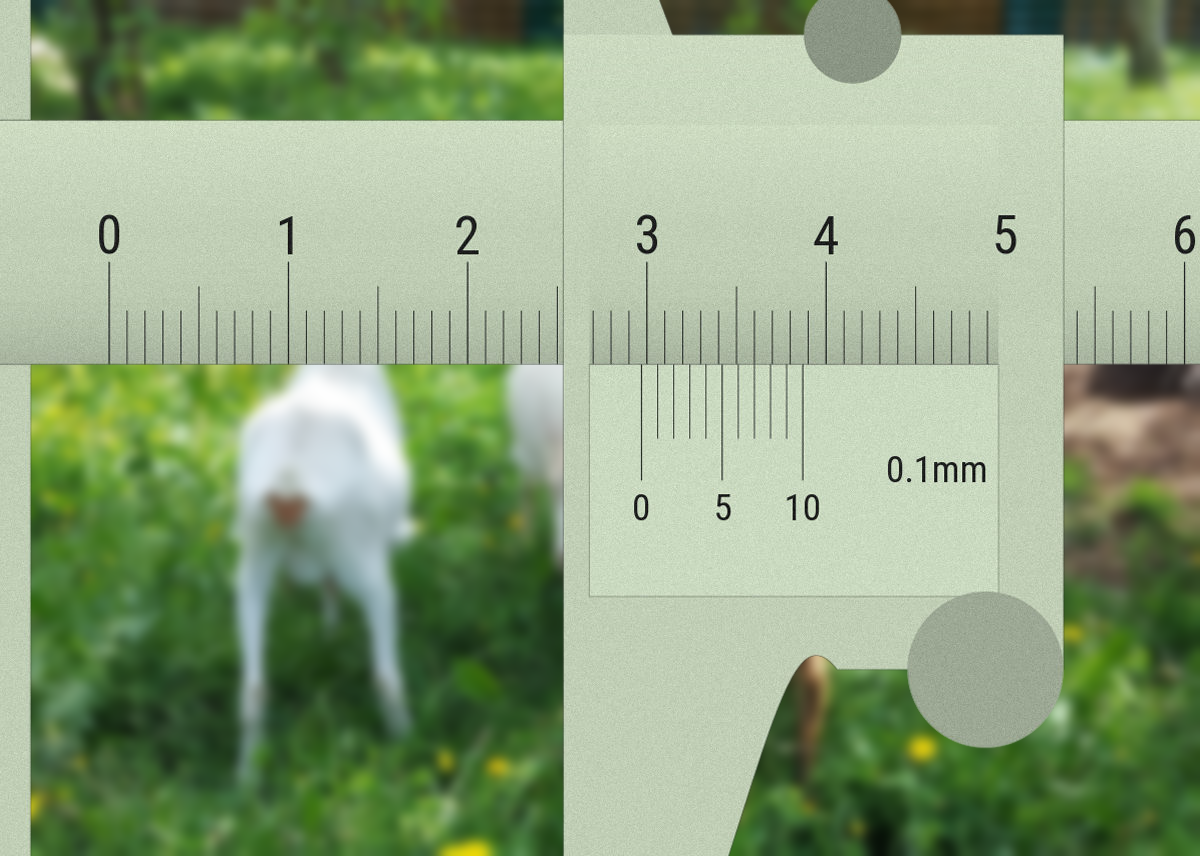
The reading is 29.7 mm
